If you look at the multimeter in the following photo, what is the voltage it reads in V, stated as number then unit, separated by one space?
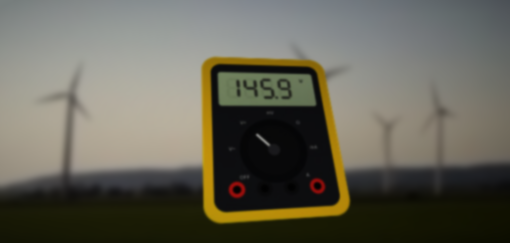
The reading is 145.9 V
